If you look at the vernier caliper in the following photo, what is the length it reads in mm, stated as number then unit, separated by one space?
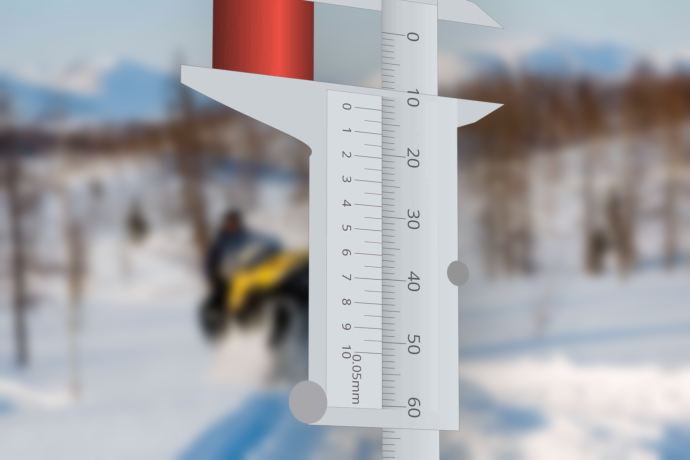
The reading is 12.8 mm
